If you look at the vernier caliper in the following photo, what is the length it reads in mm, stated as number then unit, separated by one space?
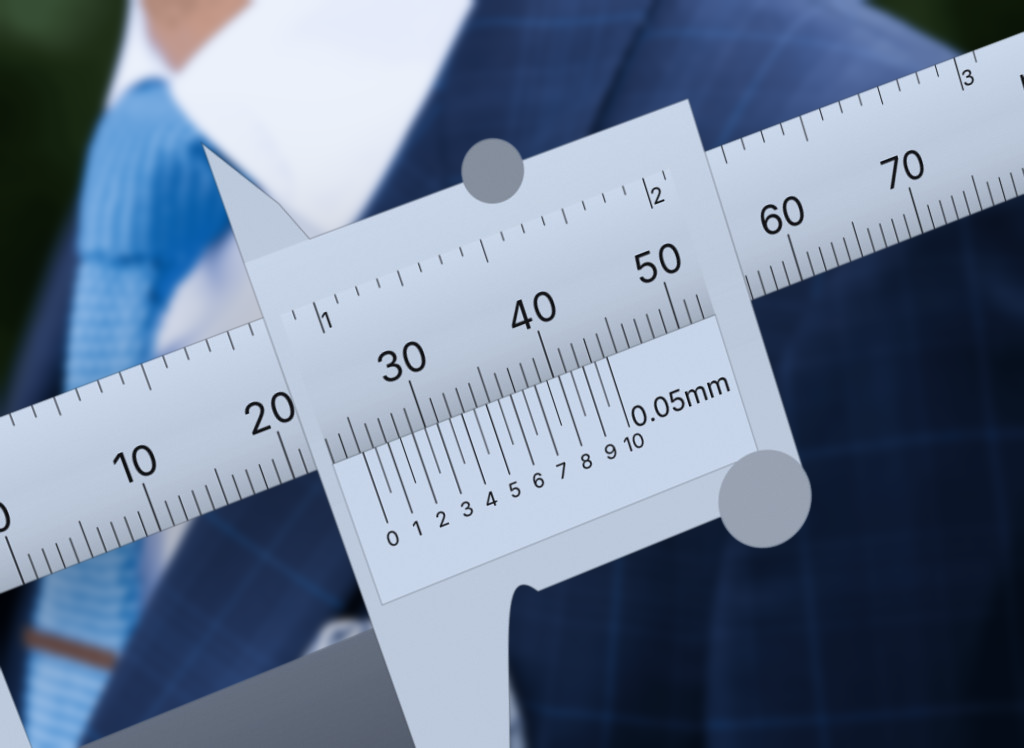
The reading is 25.2 mm
